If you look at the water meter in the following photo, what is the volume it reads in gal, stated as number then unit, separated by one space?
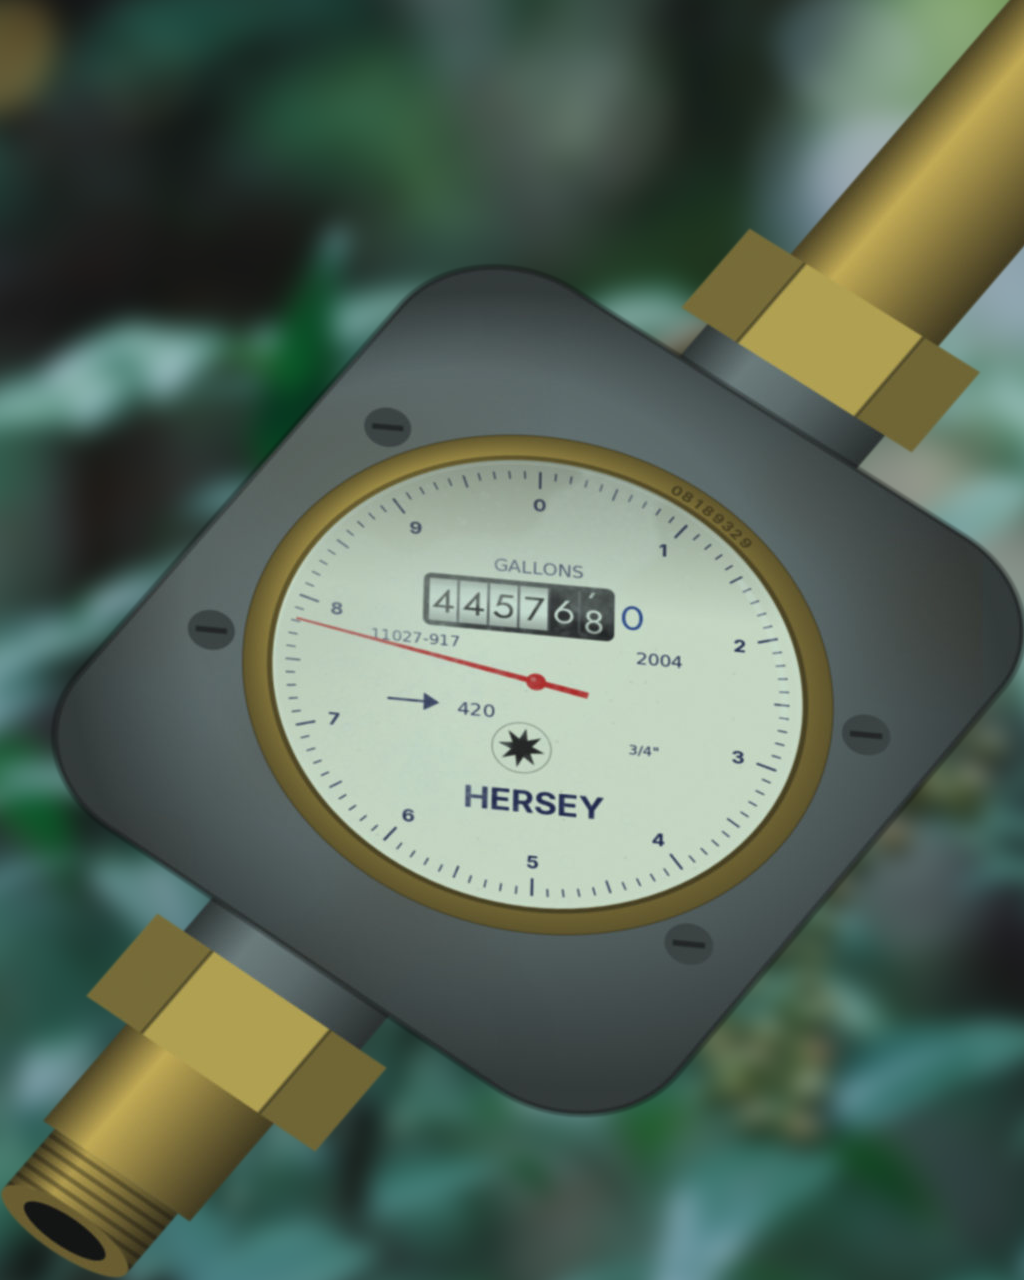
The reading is 4457677.8 gal
